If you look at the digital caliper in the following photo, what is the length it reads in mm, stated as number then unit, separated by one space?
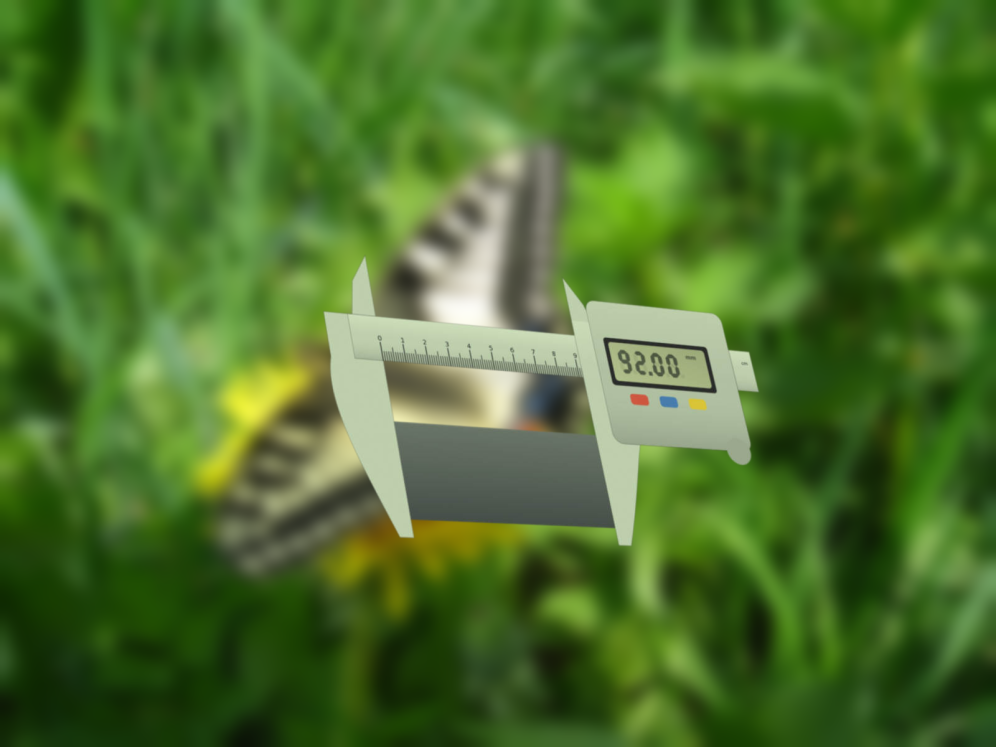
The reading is 92.00 mm
